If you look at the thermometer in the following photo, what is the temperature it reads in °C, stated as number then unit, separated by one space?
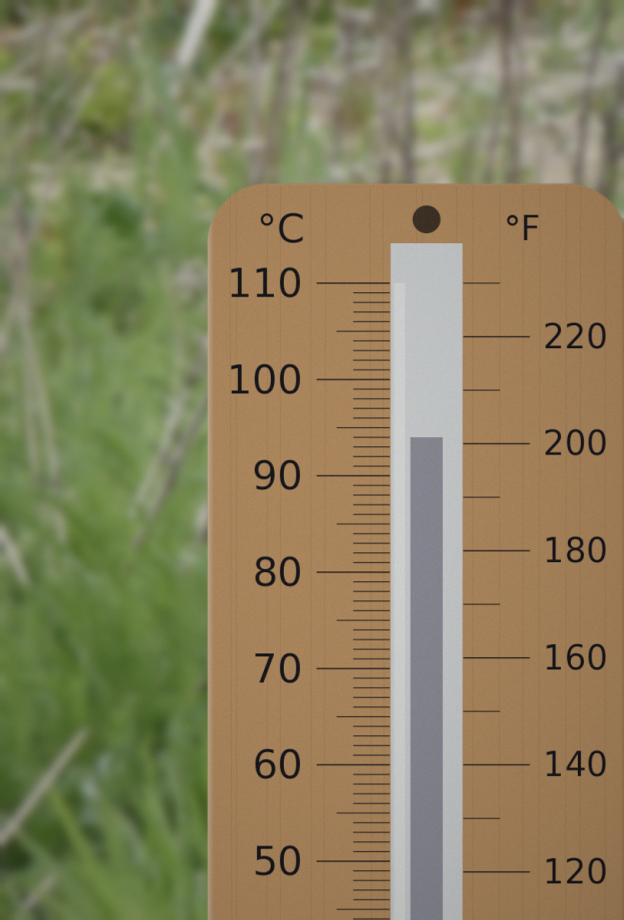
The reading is 94 °C
